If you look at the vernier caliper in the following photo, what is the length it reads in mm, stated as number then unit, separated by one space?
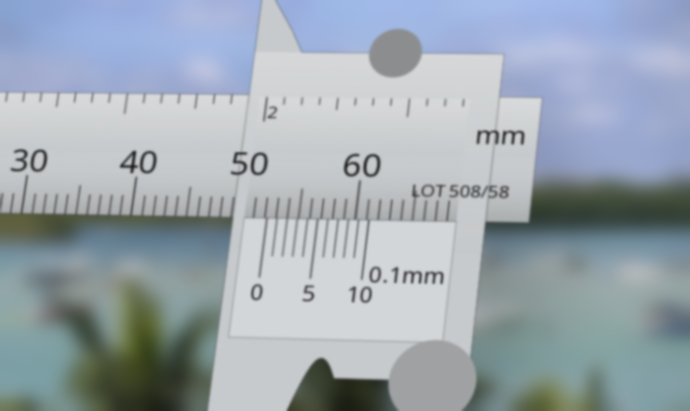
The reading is 52.2 mm
